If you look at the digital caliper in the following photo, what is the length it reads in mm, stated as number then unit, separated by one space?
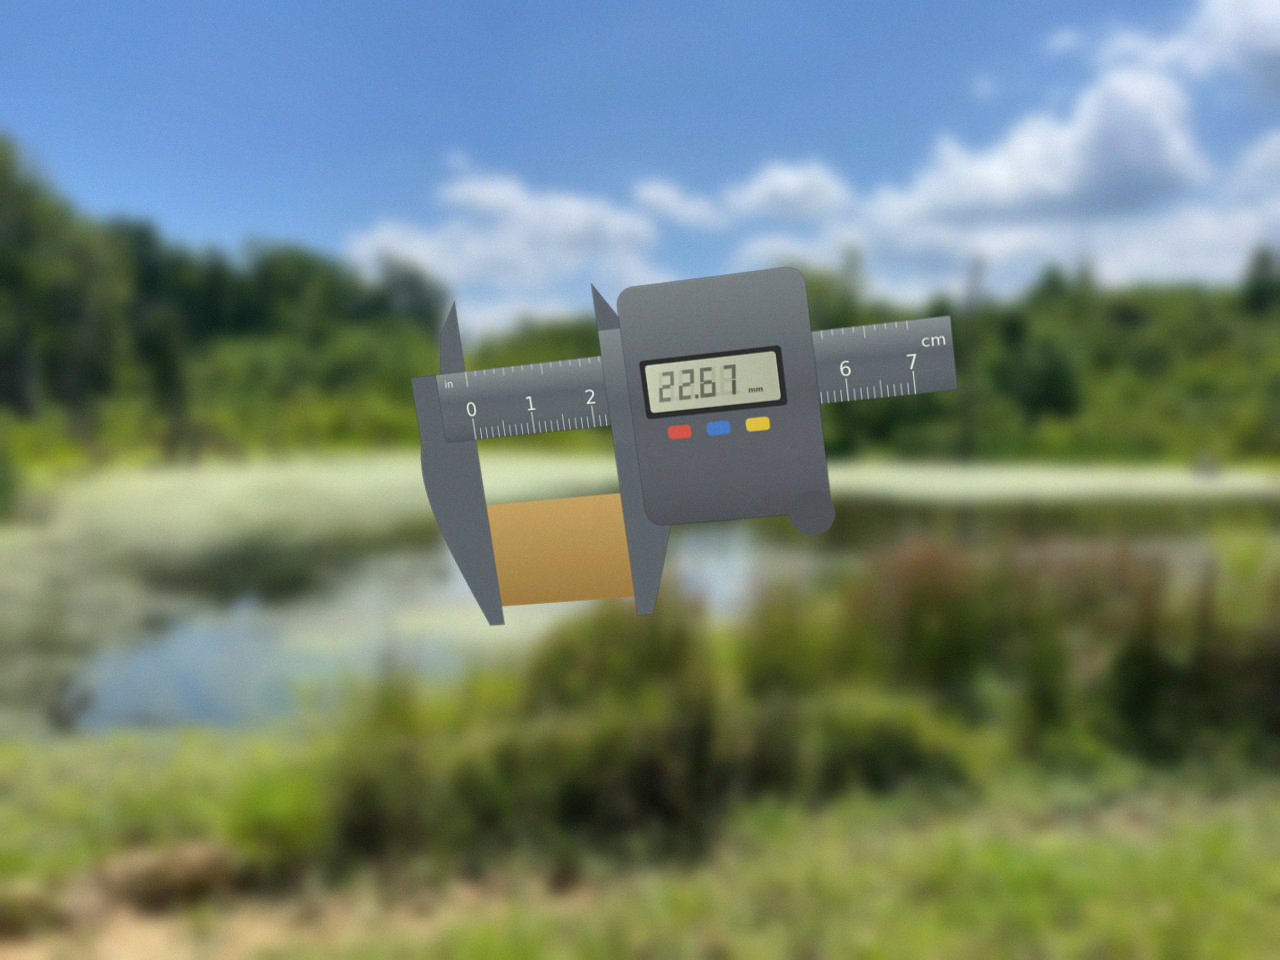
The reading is 22.67 mm
